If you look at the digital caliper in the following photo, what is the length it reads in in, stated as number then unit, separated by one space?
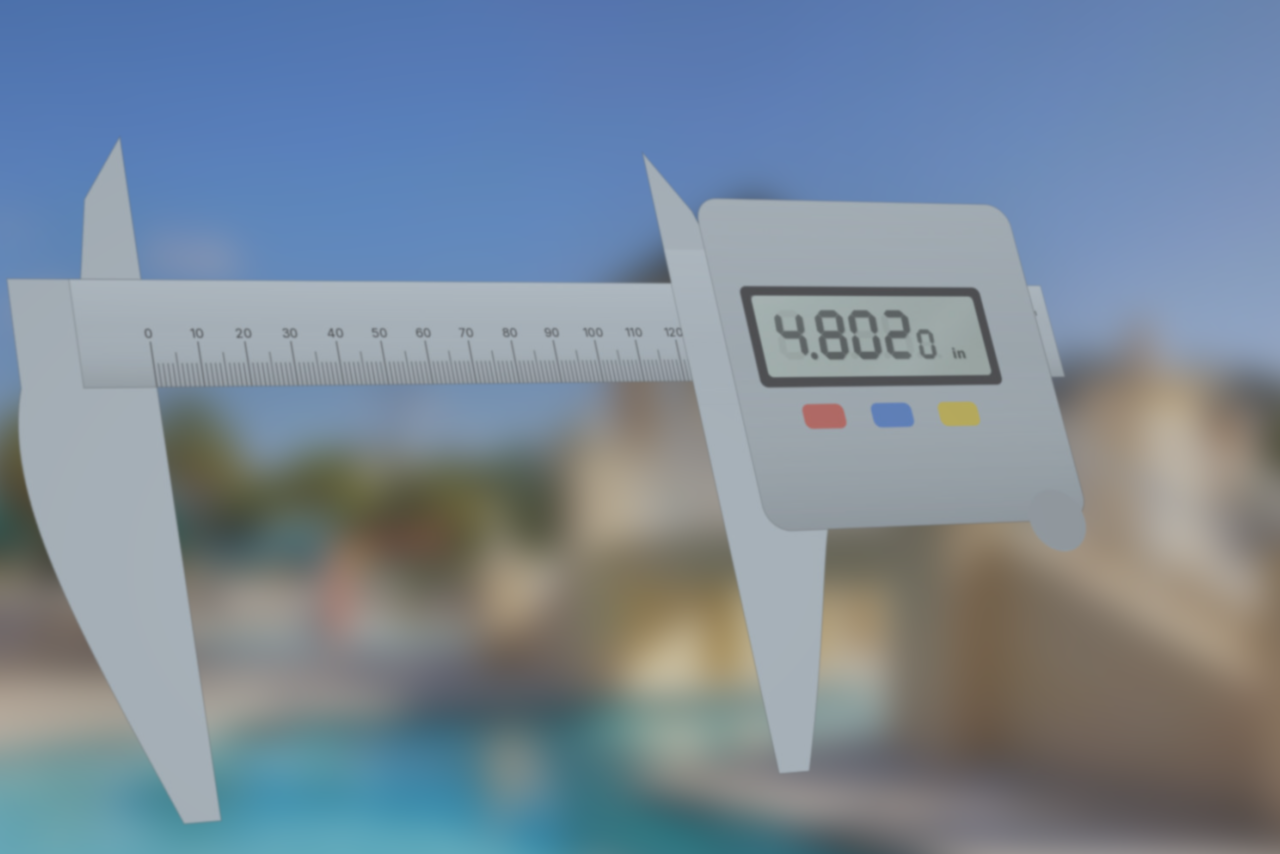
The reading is 4.8020 in
